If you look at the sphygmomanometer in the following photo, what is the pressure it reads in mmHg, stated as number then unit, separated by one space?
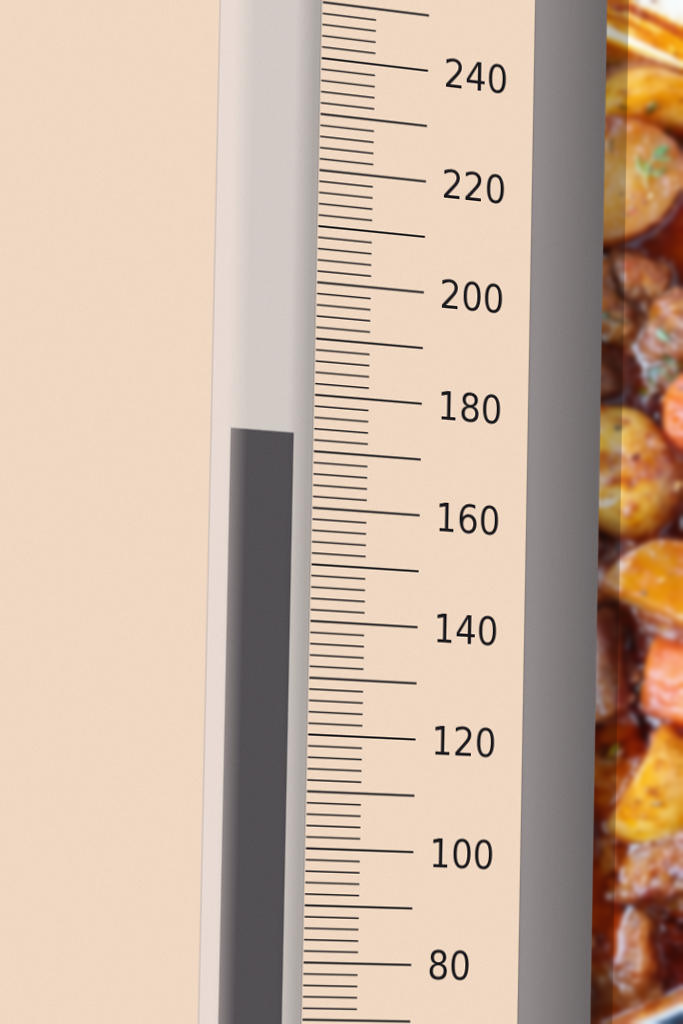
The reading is 173 mmHg
